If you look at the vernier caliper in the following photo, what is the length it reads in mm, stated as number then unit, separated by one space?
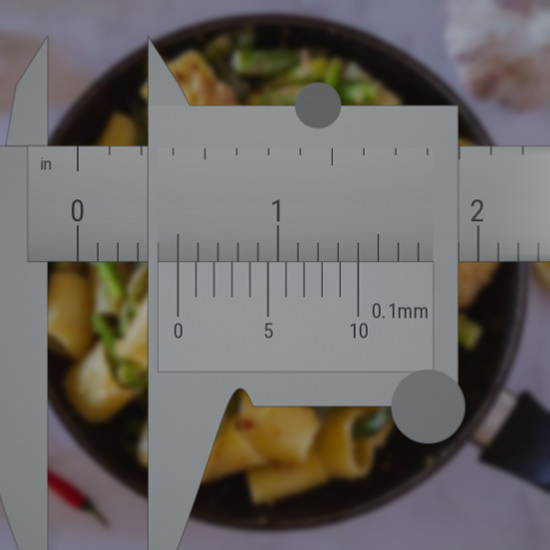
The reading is 5.0 mm
